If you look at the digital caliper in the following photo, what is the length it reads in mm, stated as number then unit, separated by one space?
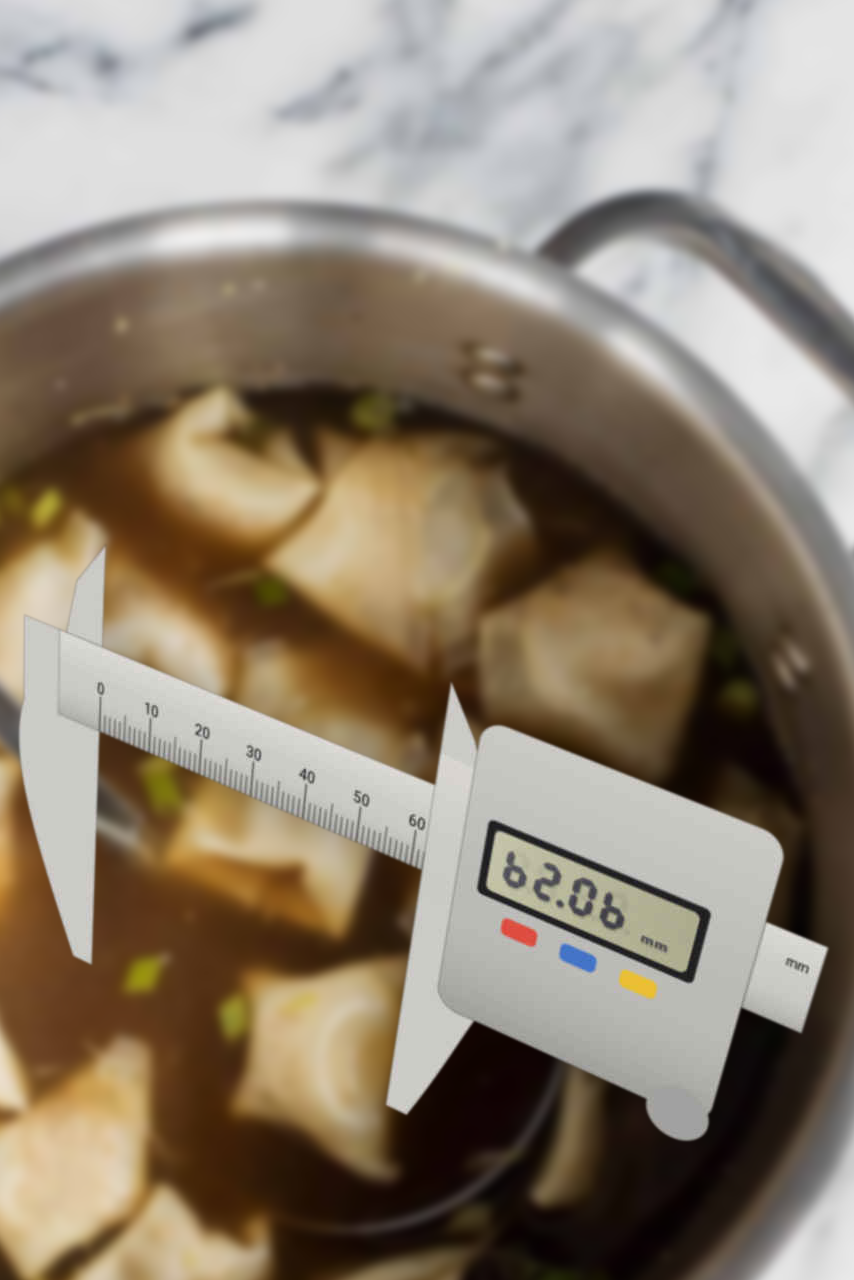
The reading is 62.06 mm
